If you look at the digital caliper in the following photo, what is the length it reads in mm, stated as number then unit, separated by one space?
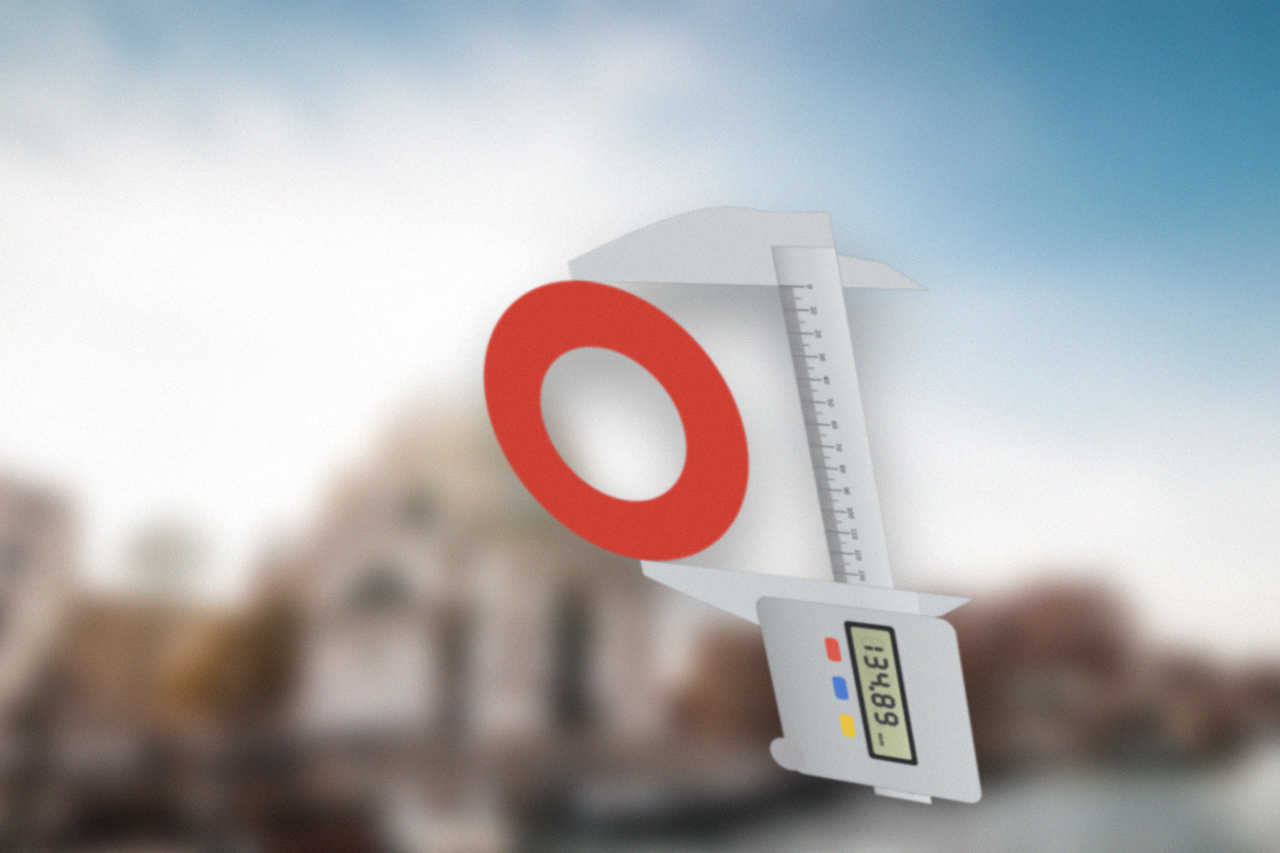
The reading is 134.89 mm
